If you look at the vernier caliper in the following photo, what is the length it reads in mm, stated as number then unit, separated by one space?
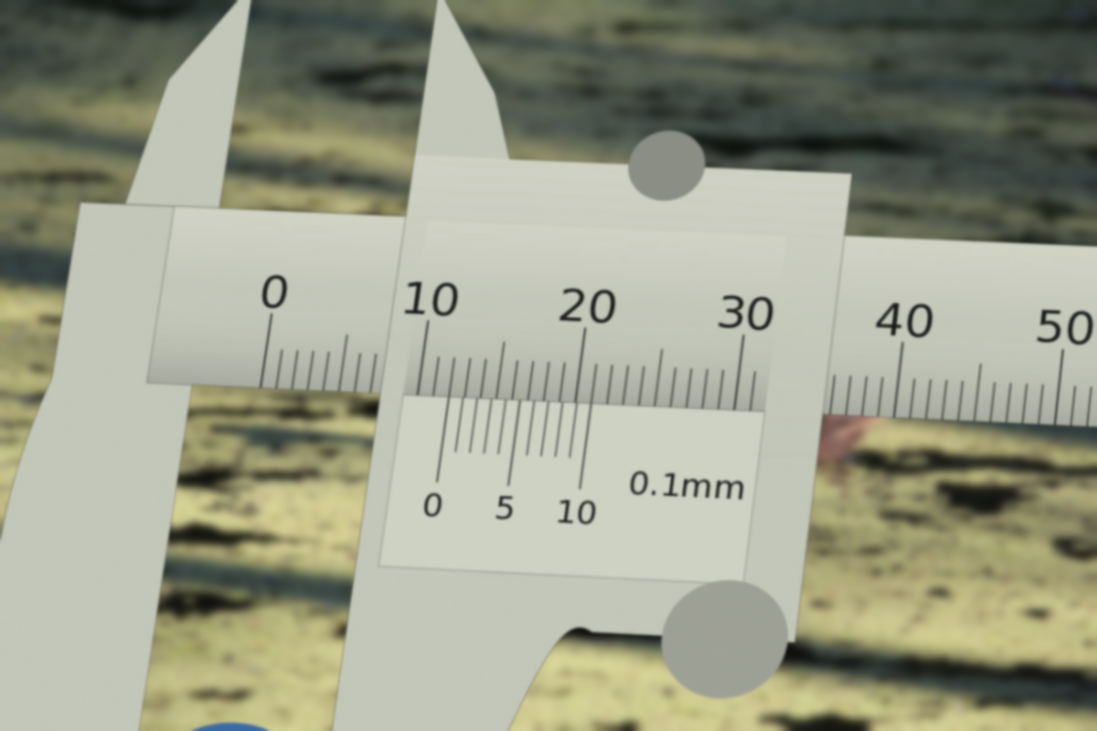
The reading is 12.0 mm
